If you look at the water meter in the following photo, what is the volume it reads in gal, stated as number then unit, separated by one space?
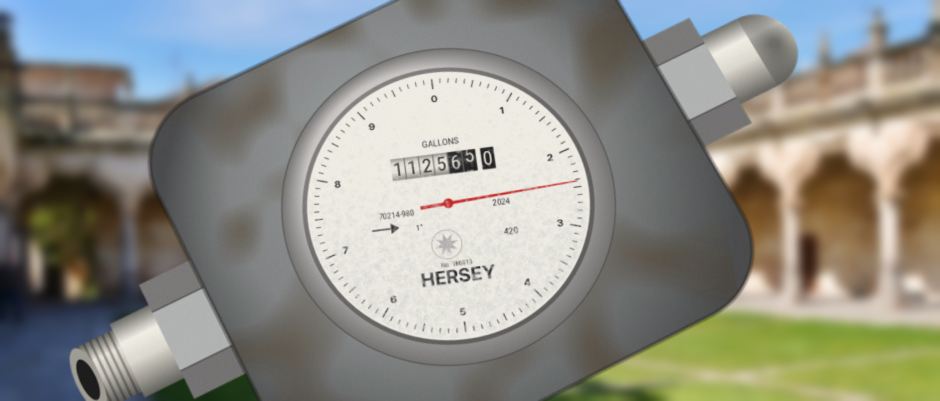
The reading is 1125652.4 gal
